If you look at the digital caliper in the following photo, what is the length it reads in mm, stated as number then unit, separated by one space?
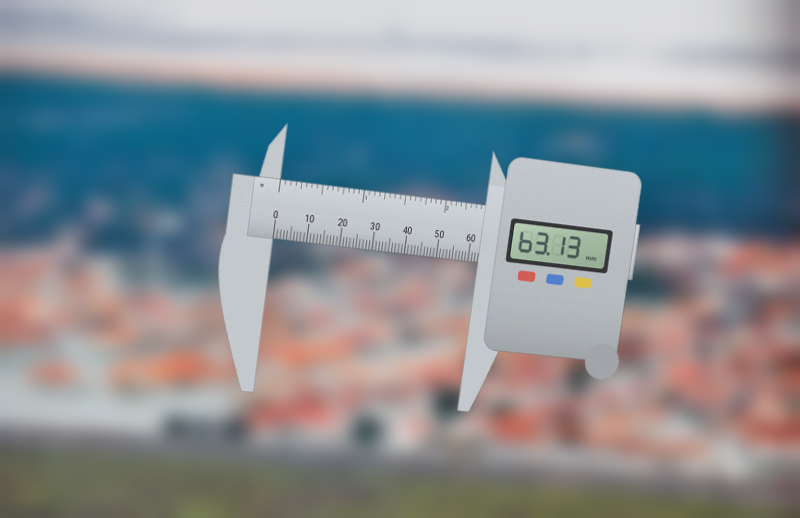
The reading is 63.13 mm
